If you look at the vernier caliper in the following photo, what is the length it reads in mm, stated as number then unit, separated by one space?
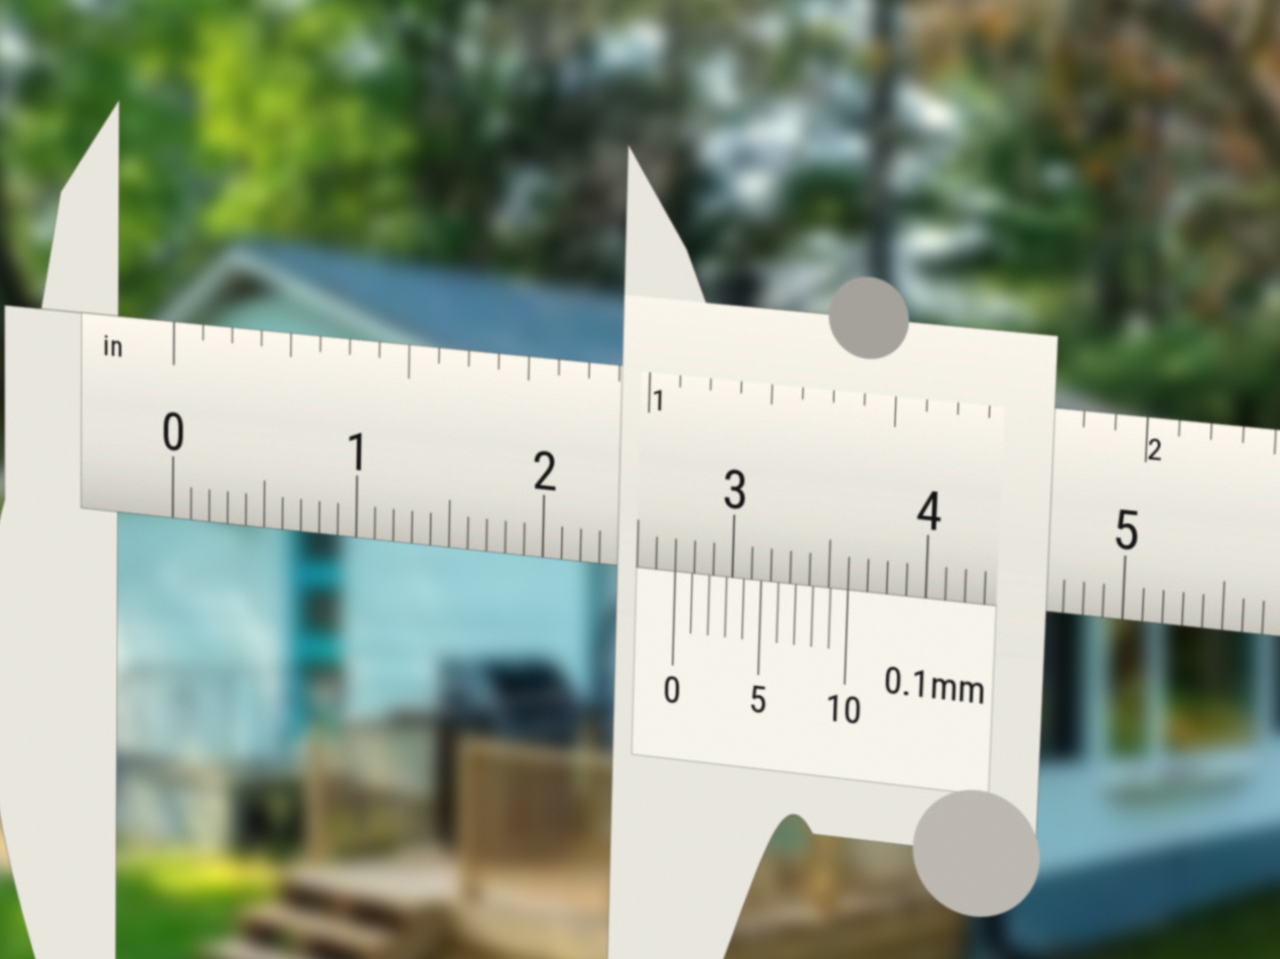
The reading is 27.0 mm
